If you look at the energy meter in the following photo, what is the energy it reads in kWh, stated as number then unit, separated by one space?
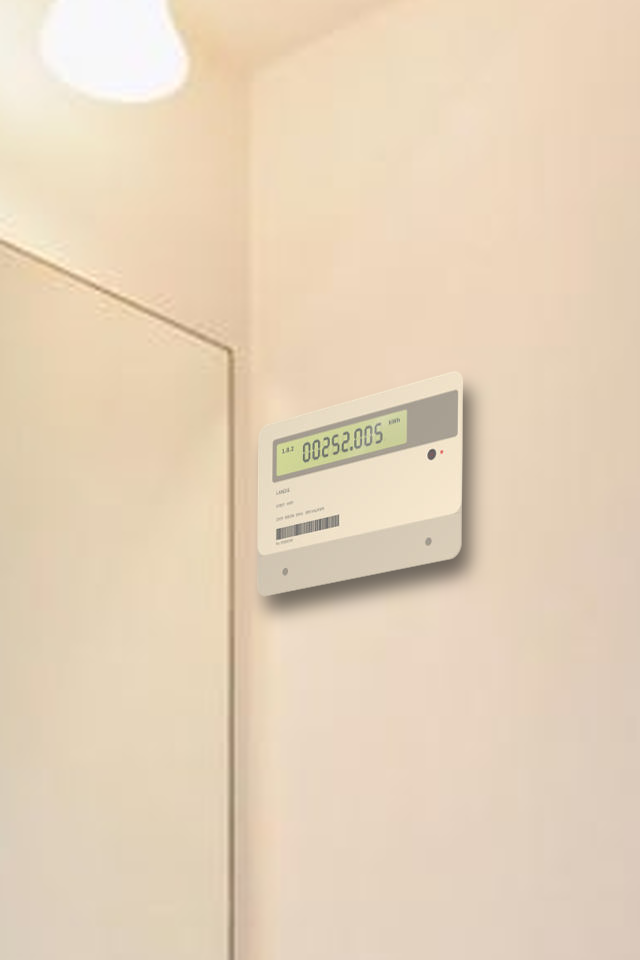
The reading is 252.005 kWh
